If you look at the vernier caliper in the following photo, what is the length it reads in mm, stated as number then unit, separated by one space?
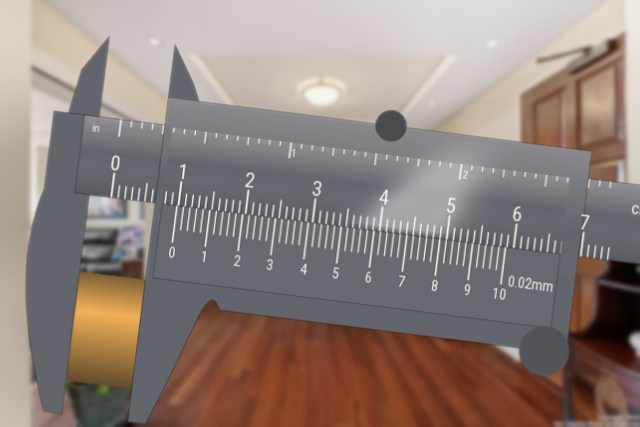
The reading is 9.8 mm
